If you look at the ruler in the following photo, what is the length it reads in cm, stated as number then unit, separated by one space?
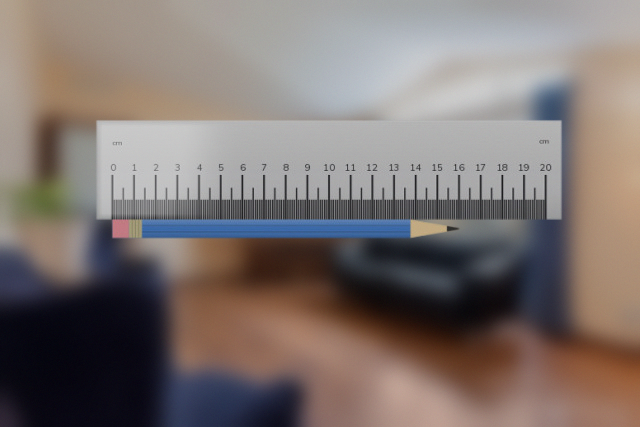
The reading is 16 cm
